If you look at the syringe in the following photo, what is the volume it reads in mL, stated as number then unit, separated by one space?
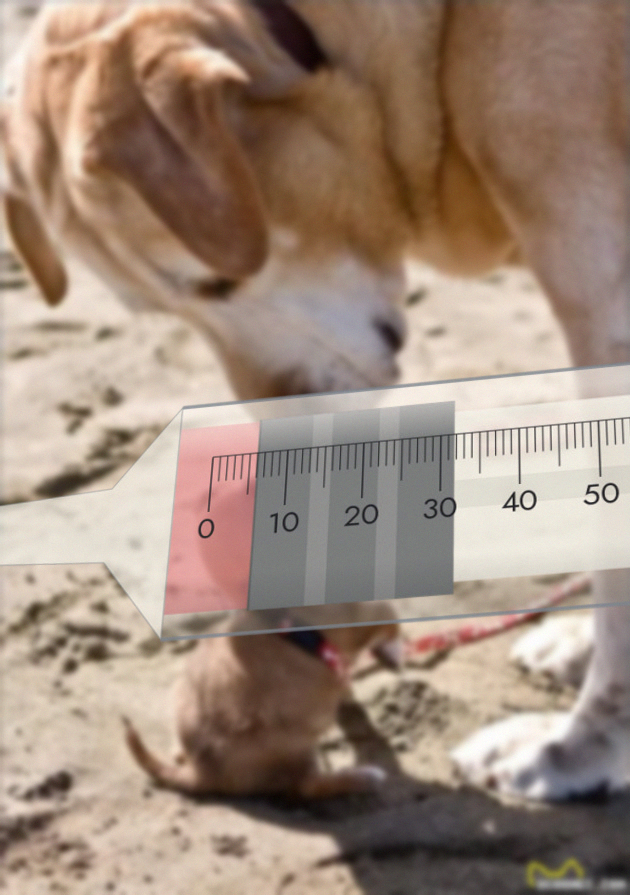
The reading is 6 mL
